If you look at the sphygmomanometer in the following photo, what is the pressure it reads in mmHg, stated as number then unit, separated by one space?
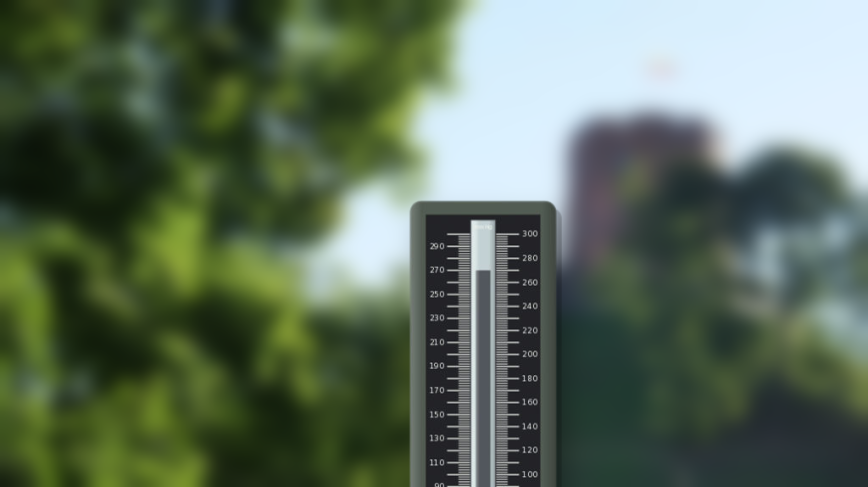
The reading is 270 mmHg
